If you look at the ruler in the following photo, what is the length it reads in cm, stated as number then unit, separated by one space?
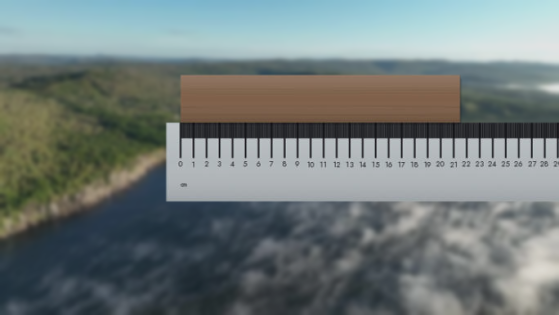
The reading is 21.5 cm
